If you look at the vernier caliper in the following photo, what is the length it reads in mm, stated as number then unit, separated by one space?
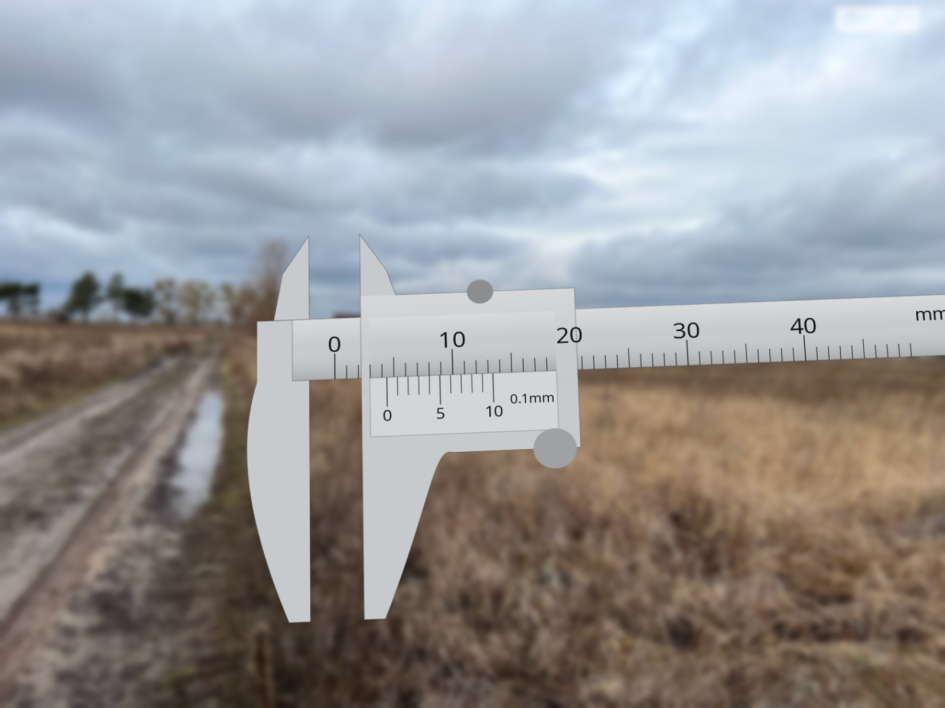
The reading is 4.4 mm
